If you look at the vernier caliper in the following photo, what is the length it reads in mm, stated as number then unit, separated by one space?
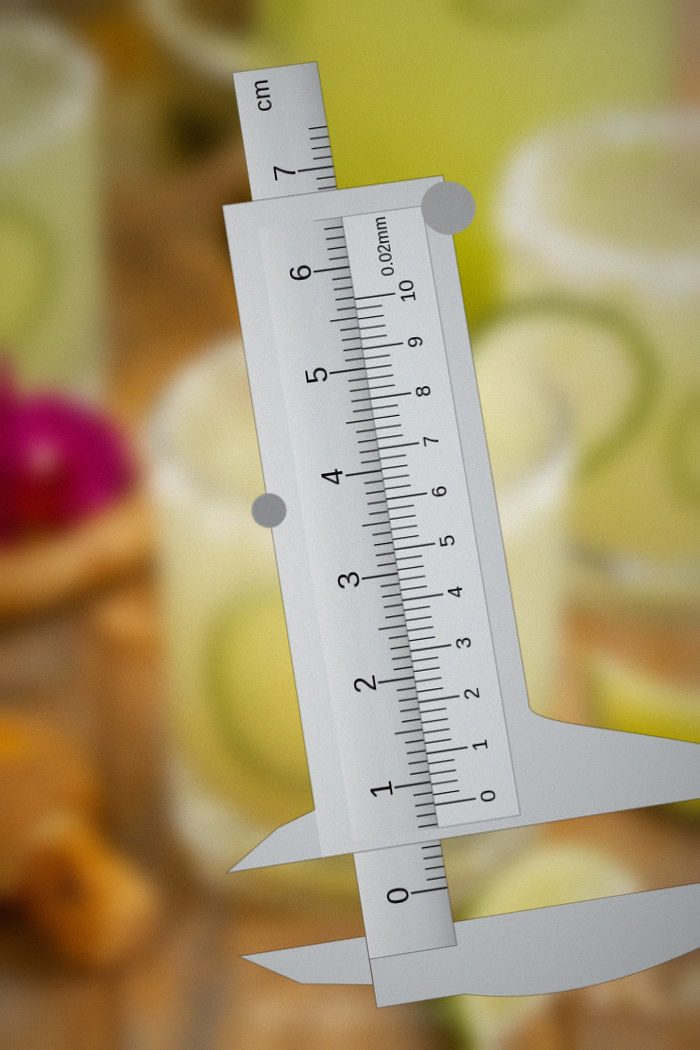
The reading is 7.8 mm
